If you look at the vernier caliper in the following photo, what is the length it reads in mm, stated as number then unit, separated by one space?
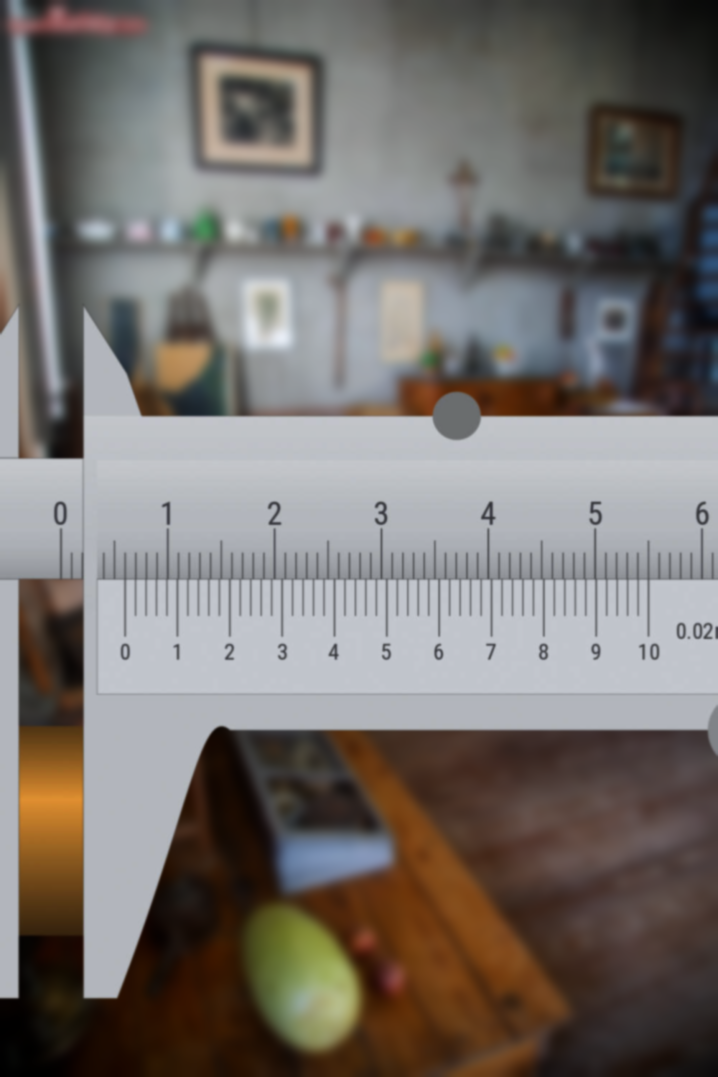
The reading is 6.0 mm
